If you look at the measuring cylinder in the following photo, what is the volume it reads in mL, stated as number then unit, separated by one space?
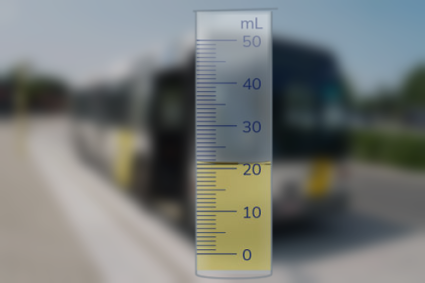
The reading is 21 mL
